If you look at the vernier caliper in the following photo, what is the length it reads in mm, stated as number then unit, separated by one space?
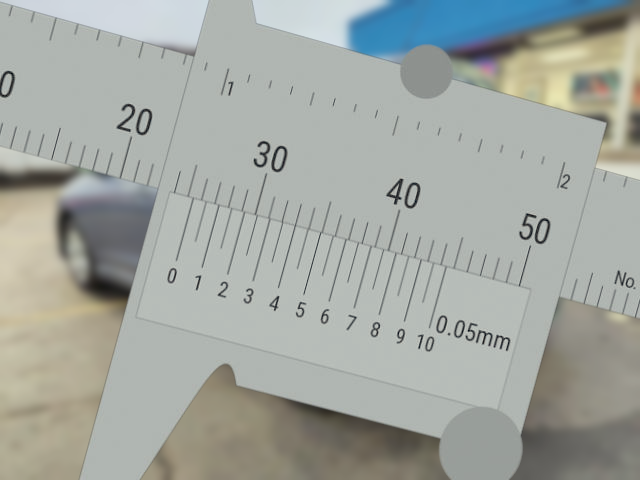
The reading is 25.4 mm
